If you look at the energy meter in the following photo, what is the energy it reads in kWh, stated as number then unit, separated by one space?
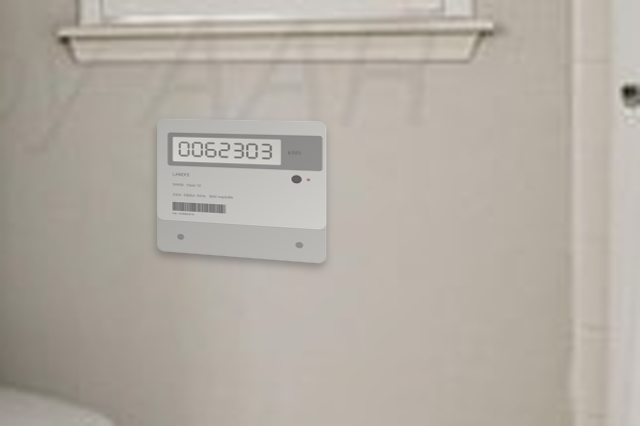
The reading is 62303 kWh
